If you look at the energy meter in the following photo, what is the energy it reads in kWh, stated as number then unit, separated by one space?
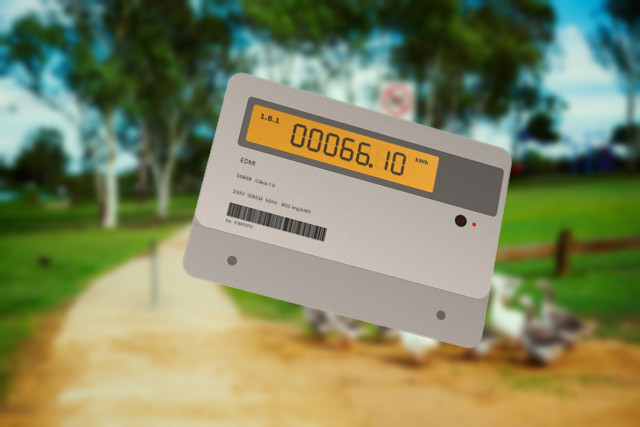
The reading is 66.10 kWh
